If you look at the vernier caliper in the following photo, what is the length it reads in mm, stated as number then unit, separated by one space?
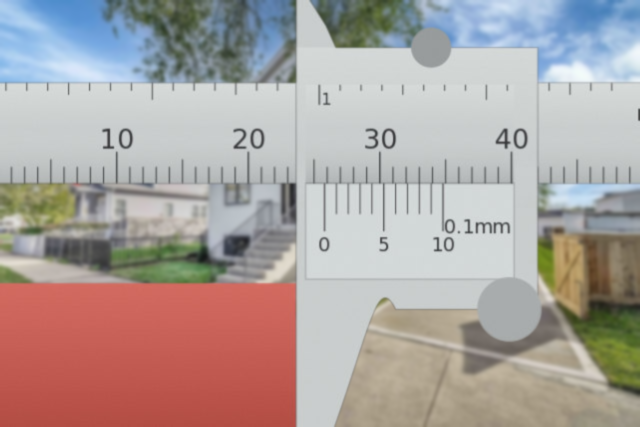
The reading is 25.8 mm
